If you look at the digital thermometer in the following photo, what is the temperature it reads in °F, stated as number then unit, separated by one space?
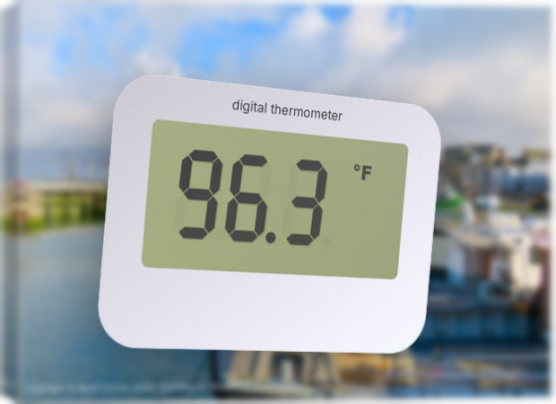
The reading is 96.3 °F
